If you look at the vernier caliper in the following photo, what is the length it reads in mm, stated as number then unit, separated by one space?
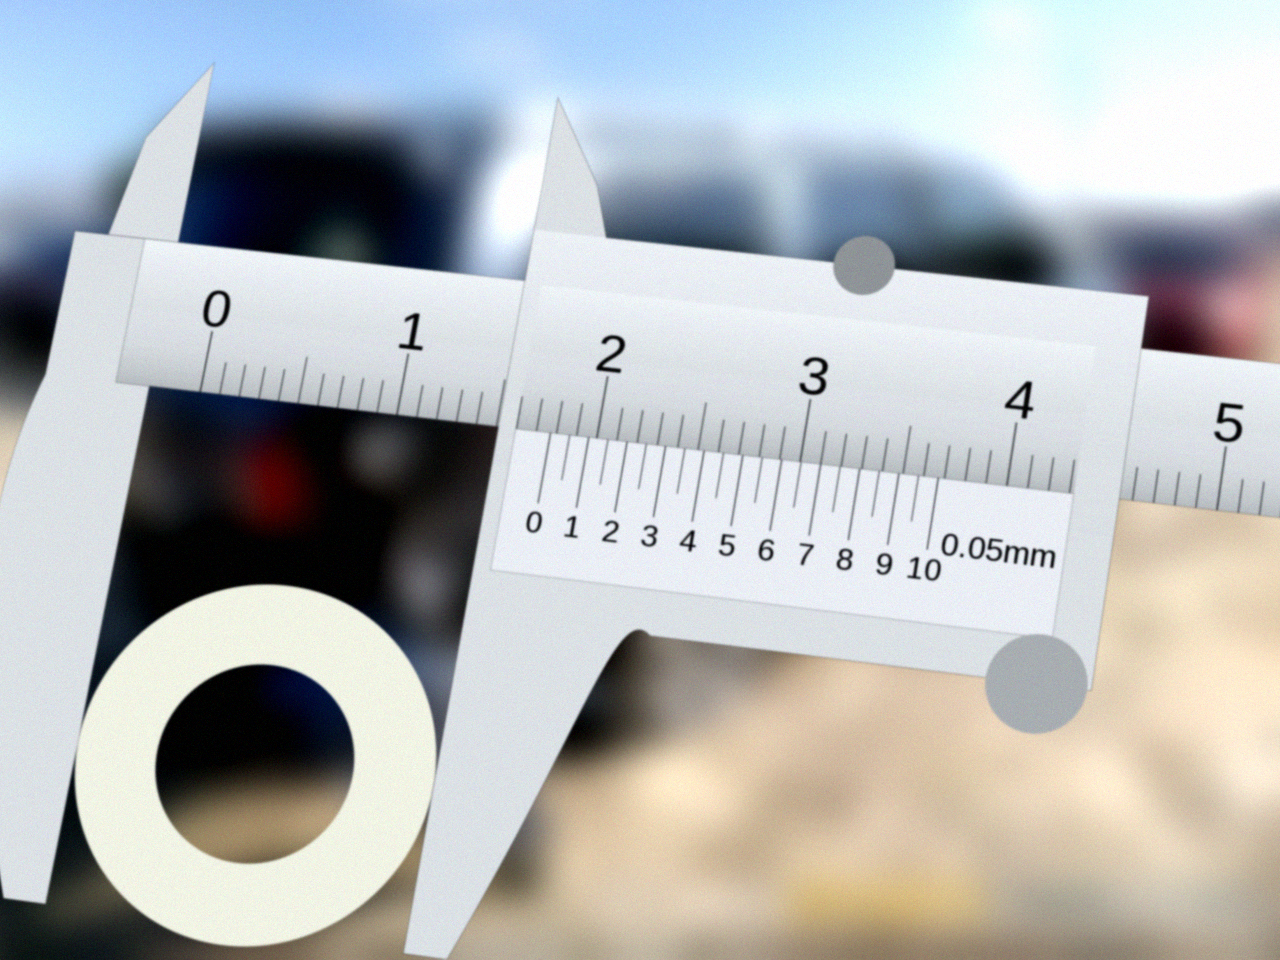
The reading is 17.7 mm
